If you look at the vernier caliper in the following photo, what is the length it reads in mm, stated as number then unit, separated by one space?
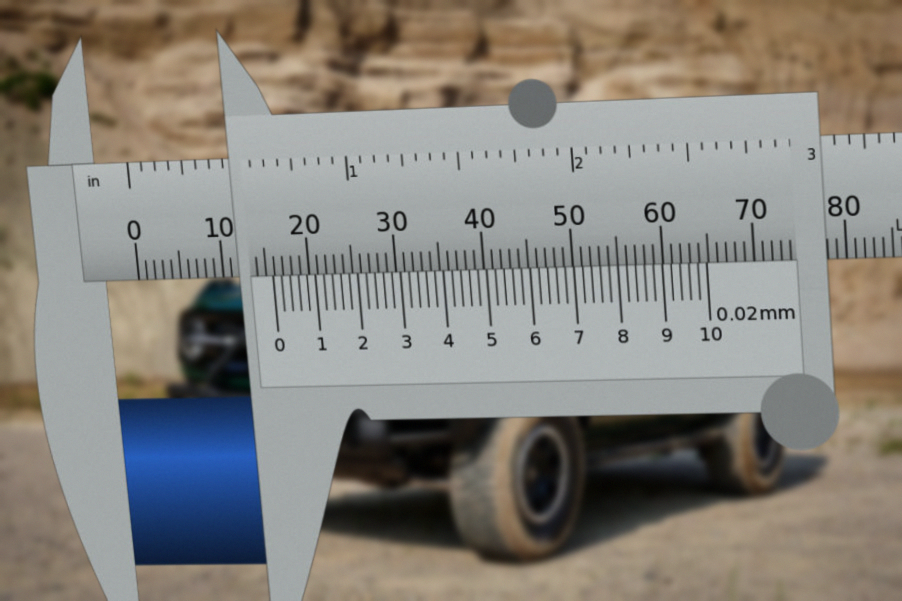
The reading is 15.8 mm
